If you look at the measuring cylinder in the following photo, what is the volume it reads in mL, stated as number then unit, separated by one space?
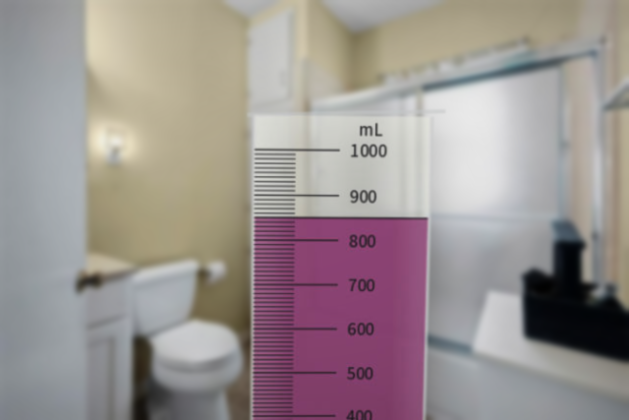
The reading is 850 mL
